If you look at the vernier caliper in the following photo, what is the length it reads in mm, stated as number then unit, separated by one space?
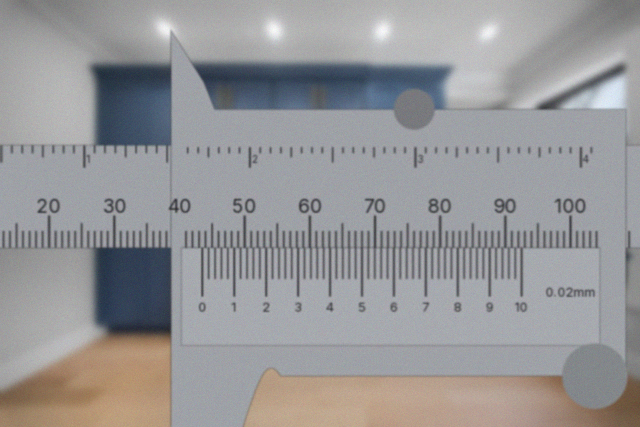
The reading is 43.5 mm
